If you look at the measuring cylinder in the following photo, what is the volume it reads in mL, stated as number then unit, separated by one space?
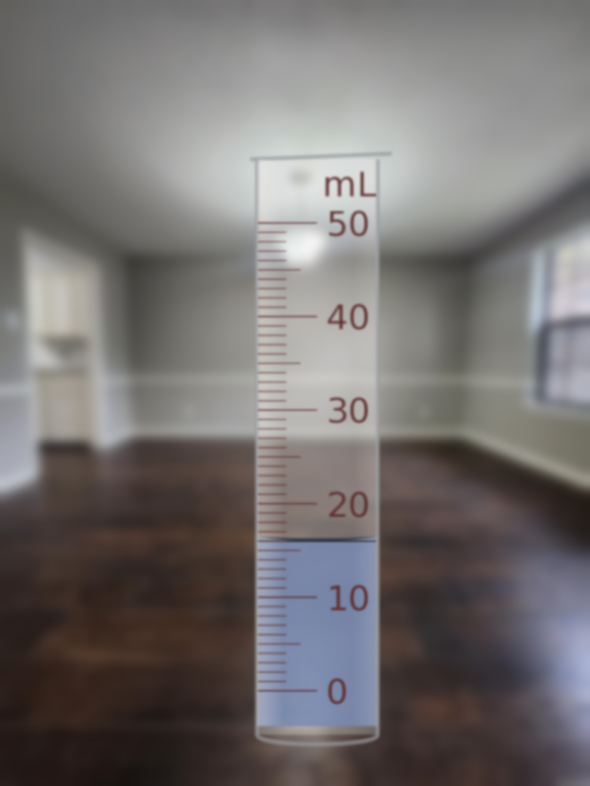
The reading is 16 mL
